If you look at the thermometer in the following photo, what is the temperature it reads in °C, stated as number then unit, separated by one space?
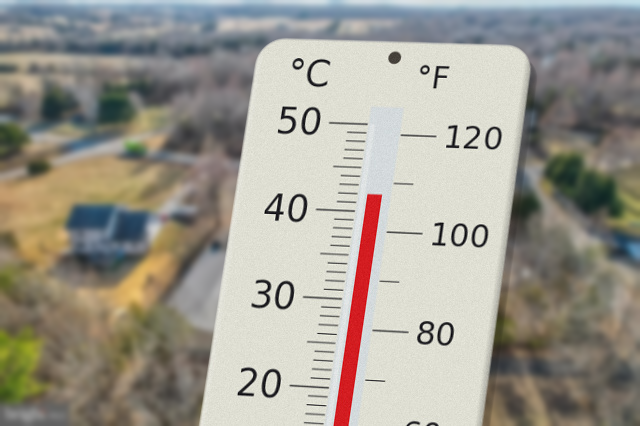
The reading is 42 °C
